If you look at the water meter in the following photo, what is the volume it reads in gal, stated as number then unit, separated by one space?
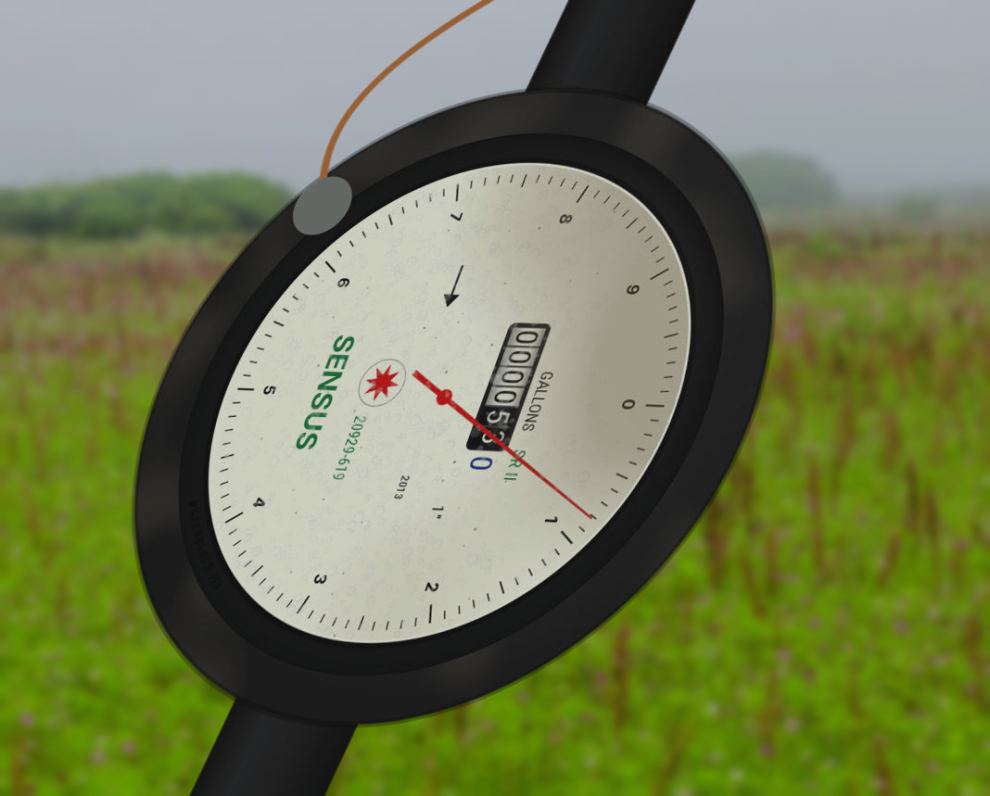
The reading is 530.8 gal
